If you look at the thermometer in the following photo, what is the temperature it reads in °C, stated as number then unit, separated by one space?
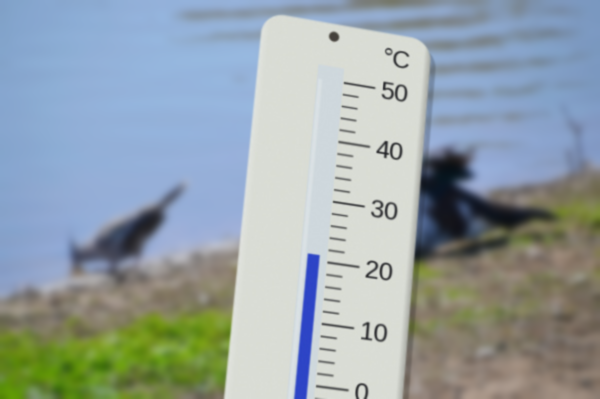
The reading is 21 °C
